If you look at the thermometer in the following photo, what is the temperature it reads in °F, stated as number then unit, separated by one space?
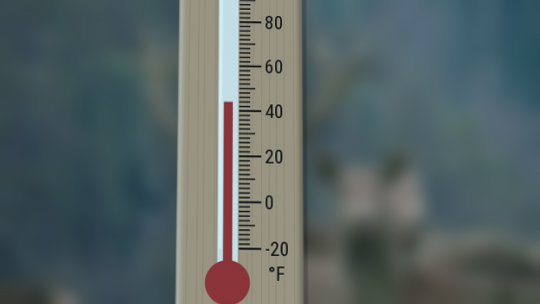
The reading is 44 °F
